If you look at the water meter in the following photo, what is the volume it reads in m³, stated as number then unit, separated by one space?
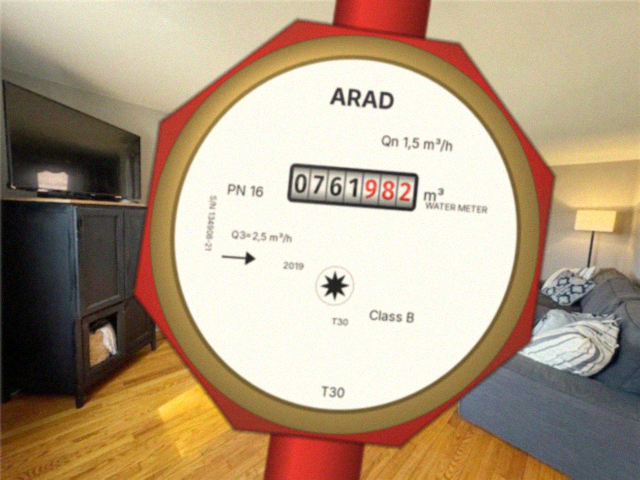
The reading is 761.982 m³
